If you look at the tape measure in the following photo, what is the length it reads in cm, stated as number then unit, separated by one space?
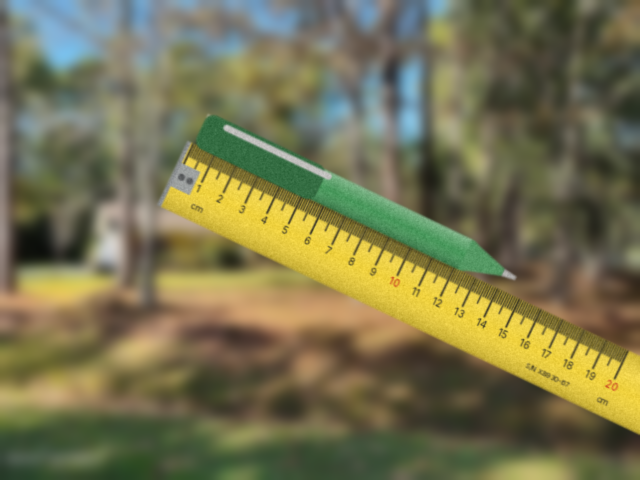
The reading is 14.5 cm
